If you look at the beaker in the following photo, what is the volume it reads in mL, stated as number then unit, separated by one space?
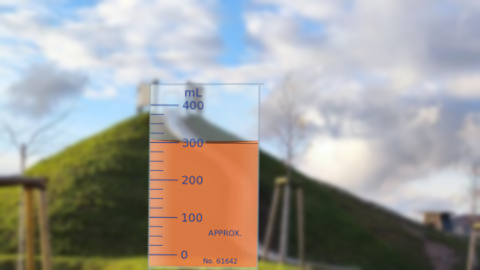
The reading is 300 mL
